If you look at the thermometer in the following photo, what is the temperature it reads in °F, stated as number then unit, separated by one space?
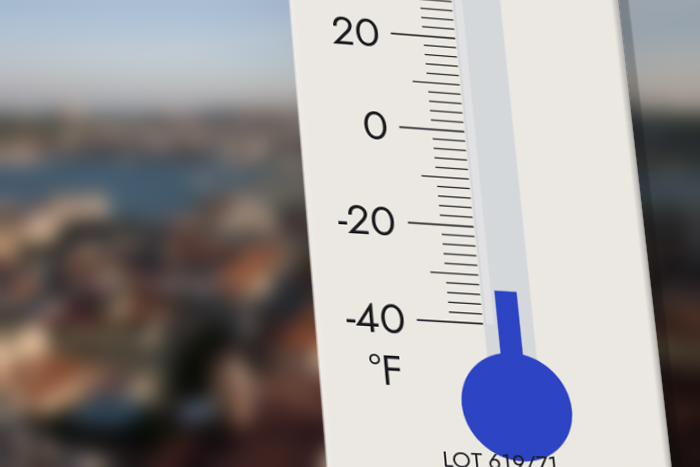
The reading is -33 °F
